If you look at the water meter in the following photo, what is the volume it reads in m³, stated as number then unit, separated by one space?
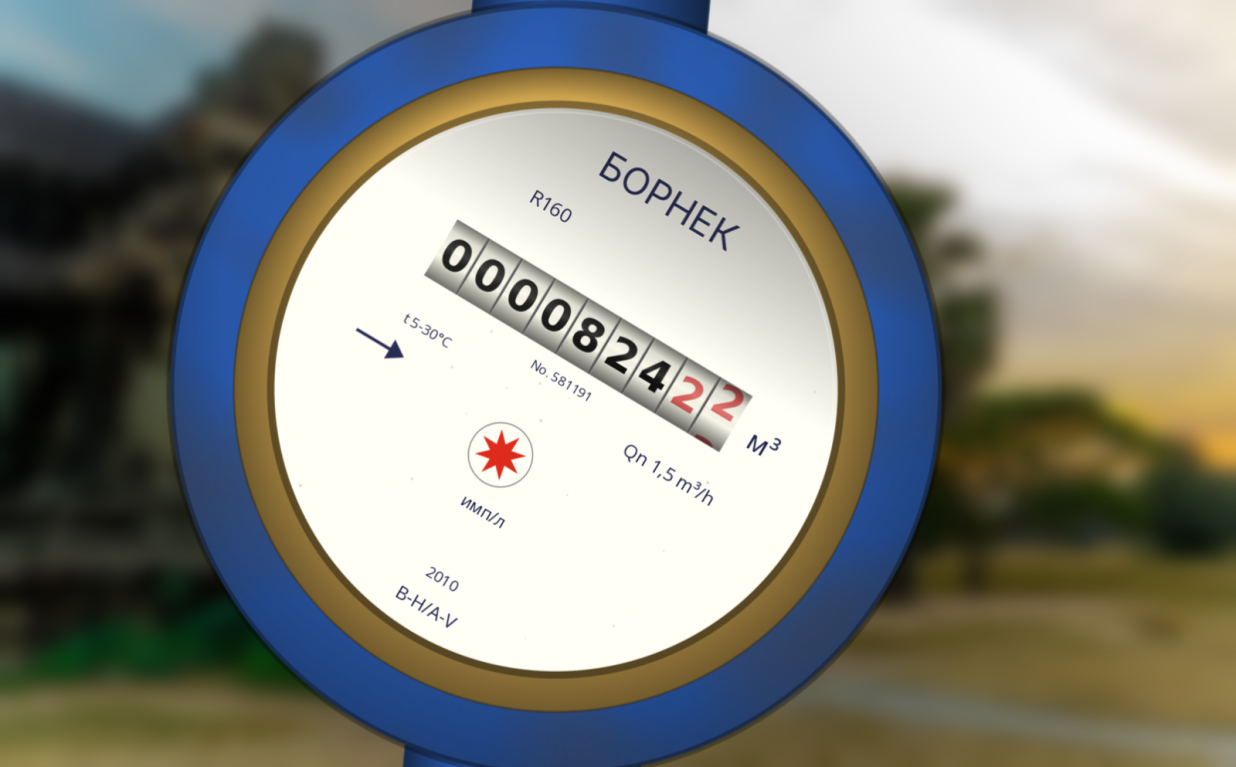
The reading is 824.22 m³
